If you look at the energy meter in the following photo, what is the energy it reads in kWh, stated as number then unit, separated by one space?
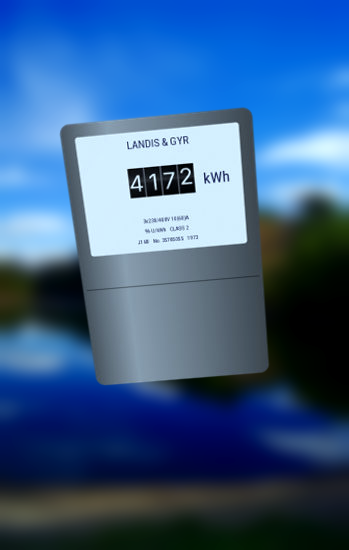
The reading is 4172 kWh
